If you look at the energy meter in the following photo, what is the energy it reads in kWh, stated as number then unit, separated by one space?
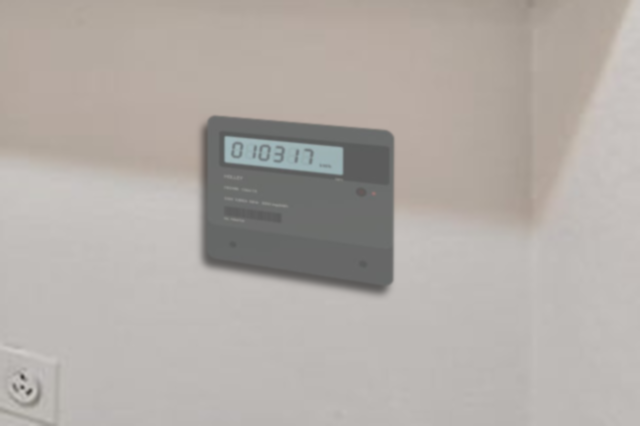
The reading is 10317 kWh
